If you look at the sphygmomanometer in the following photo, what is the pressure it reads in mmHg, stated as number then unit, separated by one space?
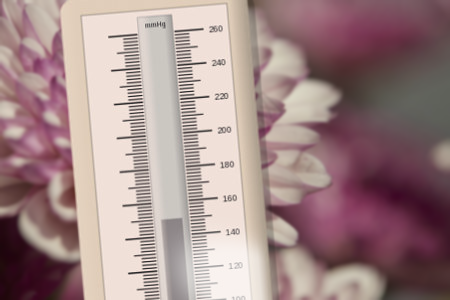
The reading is 150 mmHg
